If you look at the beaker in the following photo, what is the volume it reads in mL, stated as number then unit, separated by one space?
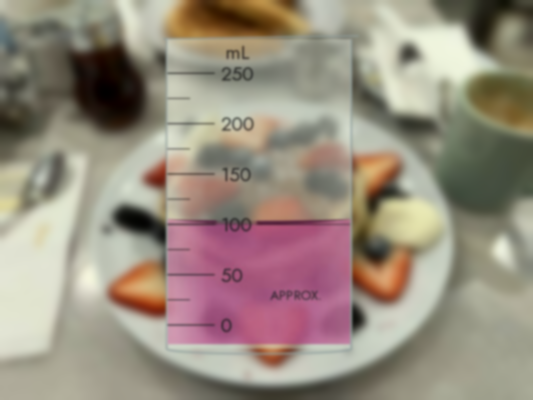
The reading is 100 mL
